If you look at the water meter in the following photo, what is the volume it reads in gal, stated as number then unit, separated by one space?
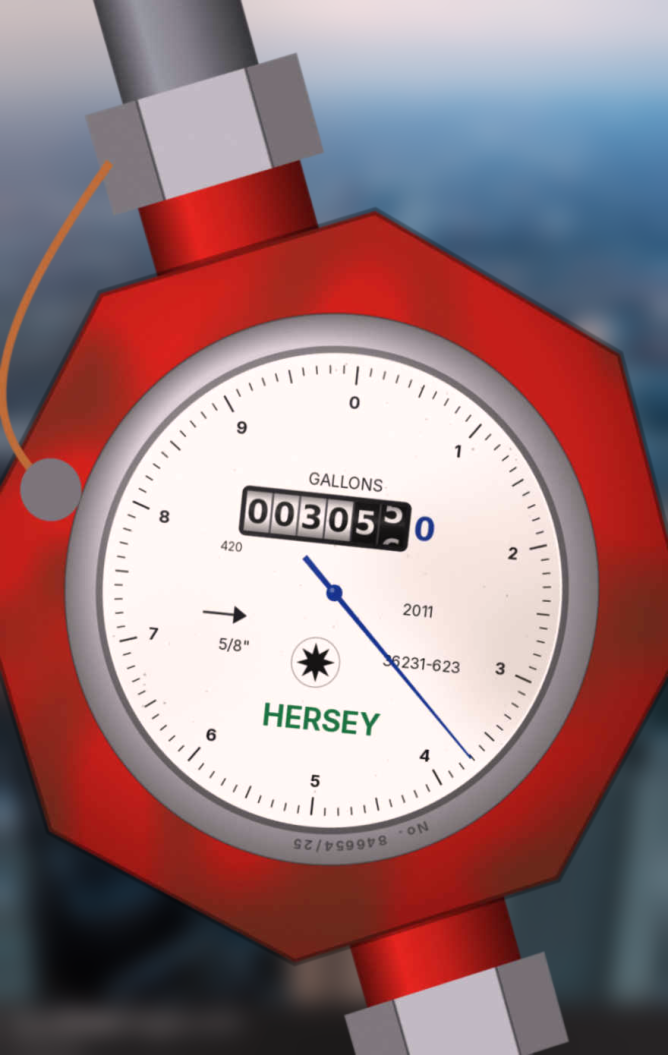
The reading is 30553.7 gal
